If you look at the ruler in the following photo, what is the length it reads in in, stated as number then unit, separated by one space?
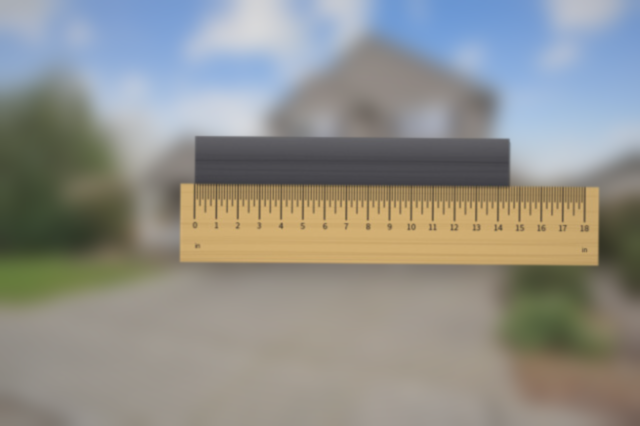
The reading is 14.5 in
